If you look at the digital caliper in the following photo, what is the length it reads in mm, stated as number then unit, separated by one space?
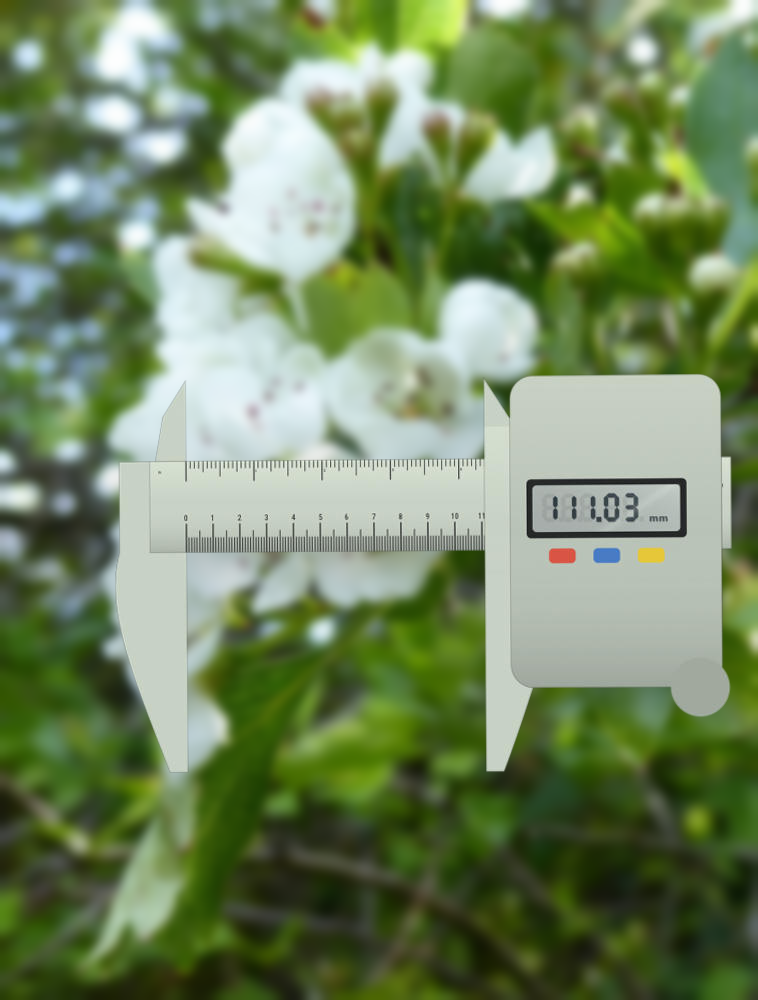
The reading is 111.03 mm
